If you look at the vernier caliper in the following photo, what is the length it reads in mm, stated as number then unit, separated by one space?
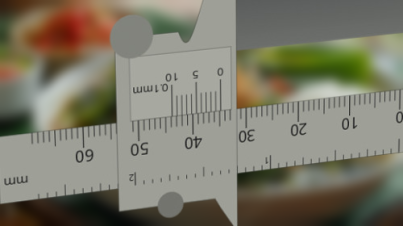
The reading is 34.8 mm
